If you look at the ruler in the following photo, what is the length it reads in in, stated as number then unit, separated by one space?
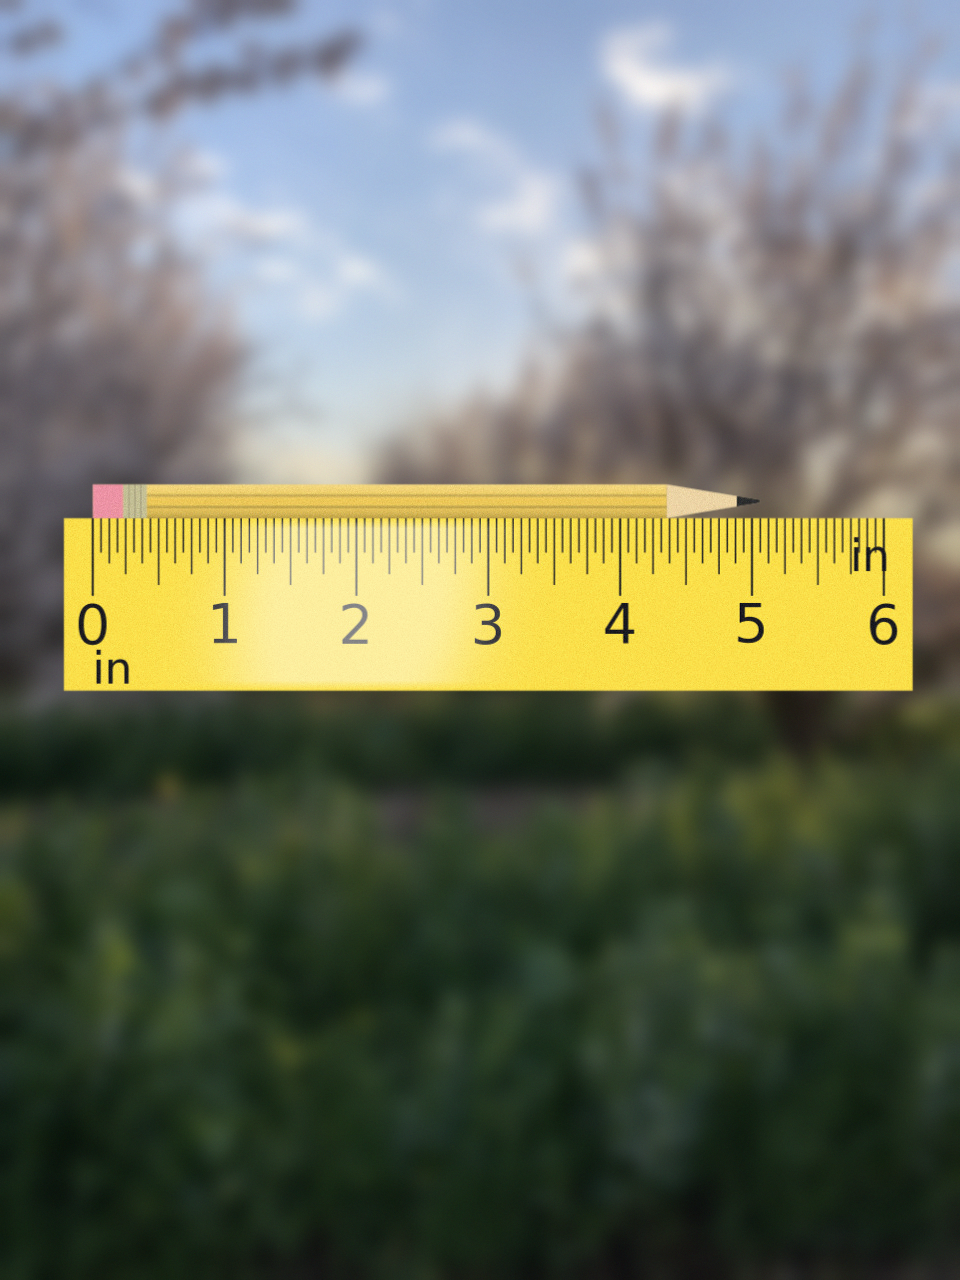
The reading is 5.0625 in
